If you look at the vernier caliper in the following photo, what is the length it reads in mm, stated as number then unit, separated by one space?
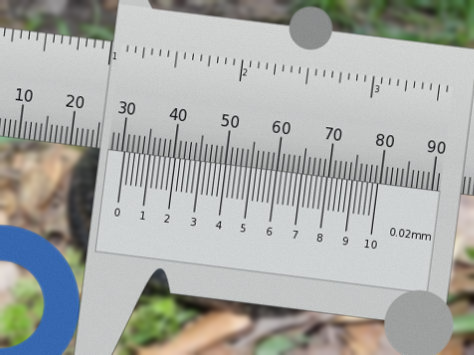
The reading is 30.5 mm
